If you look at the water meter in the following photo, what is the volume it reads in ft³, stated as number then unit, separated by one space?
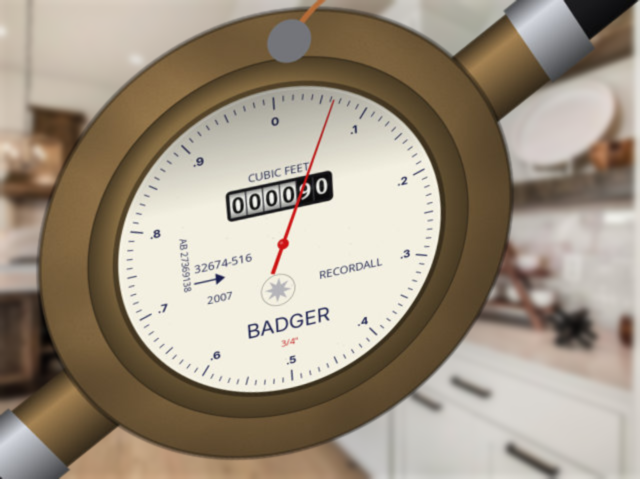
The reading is 90.06 ft³
